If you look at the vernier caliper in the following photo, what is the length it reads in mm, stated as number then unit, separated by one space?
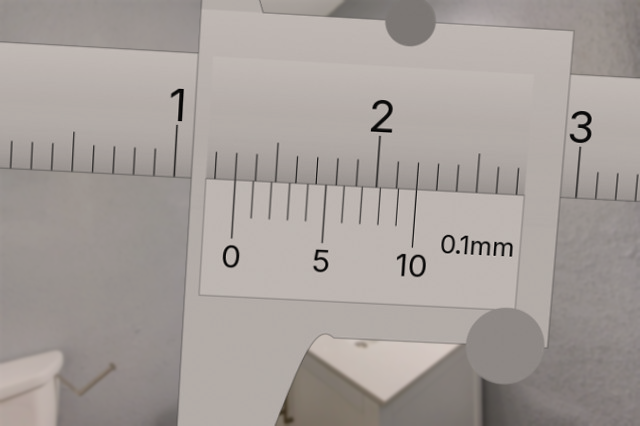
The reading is 13.0 mm
